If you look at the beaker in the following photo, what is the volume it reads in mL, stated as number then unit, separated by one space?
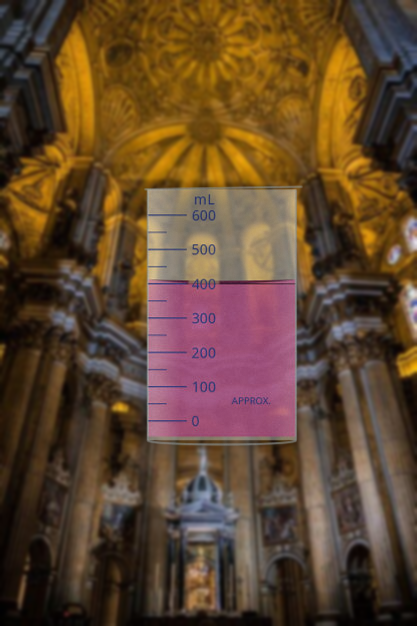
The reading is 400 mL
